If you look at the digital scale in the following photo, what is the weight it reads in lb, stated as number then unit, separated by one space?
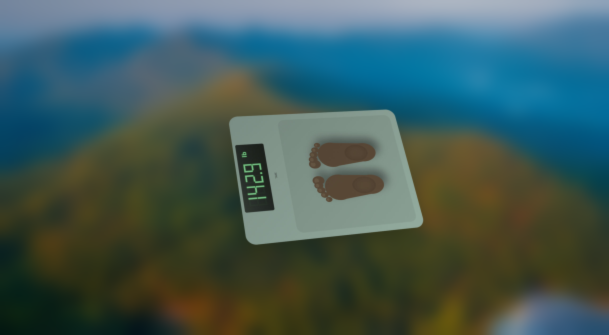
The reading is 142.9 lb
